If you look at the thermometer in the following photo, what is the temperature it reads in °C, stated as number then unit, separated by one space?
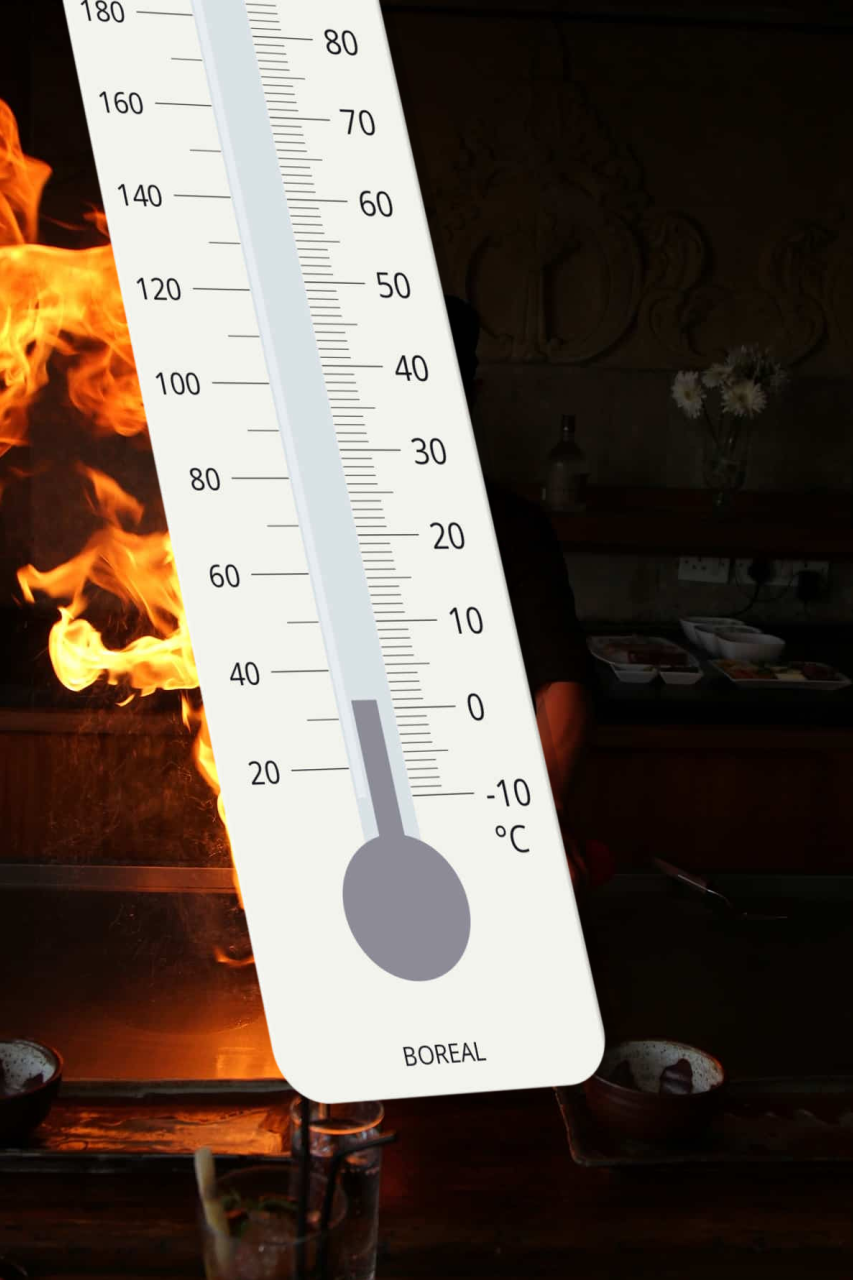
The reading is 1 °C
